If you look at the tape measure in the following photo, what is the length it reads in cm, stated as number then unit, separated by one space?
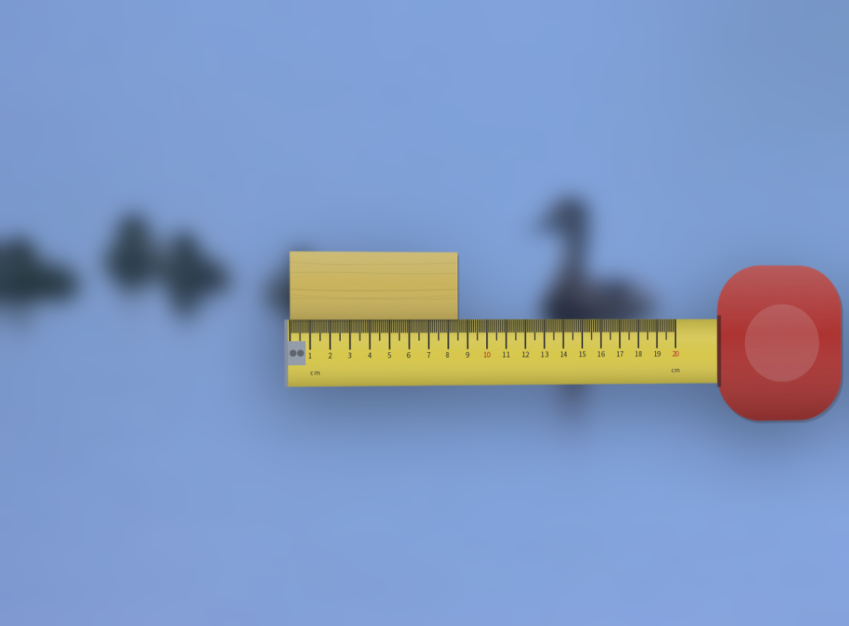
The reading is 8.5 cm
